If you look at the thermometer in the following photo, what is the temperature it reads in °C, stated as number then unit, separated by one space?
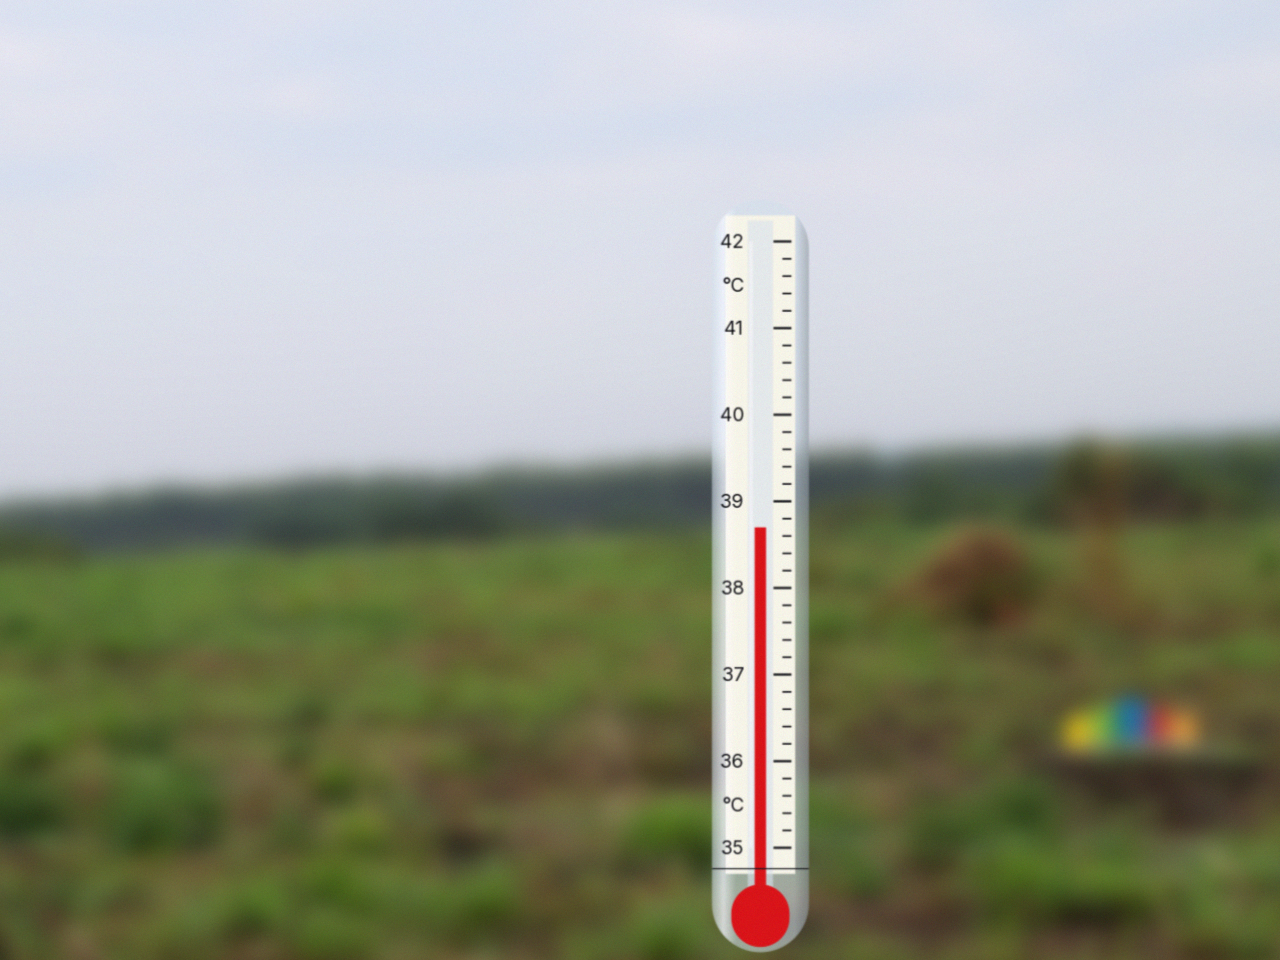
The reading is 38.7 °C
